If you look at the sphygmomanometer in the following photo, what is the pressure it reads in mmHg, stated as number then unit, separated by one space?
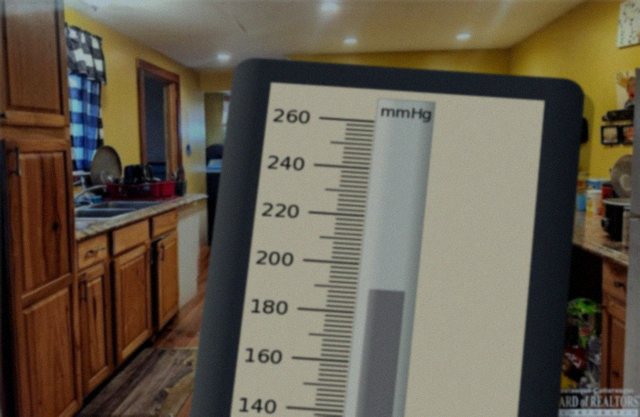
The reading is 190 mmHg
